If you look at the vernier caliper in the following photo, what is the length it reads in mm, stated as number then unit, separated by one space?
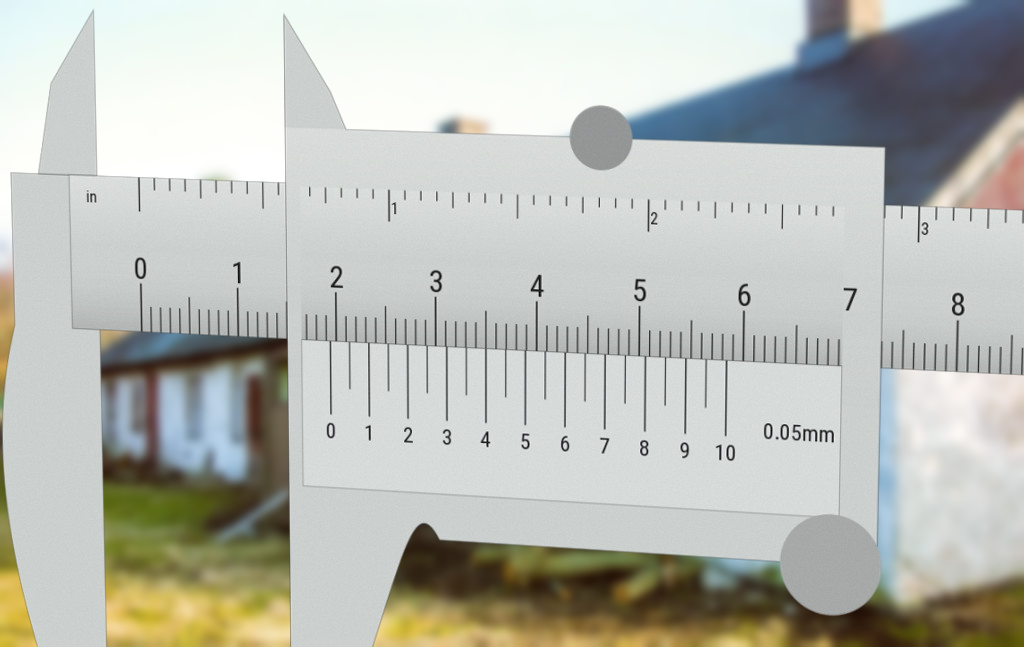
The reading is 19.4 mm
